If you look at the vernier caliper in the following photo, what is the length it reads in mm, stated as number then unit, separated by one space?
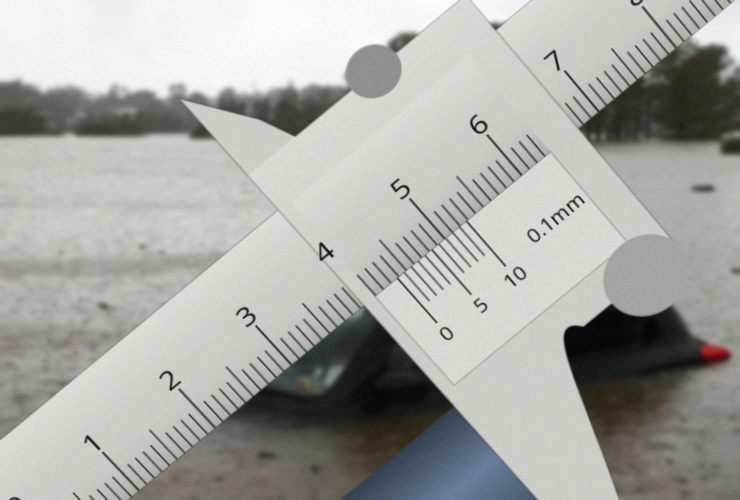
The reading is 43.8 mm
